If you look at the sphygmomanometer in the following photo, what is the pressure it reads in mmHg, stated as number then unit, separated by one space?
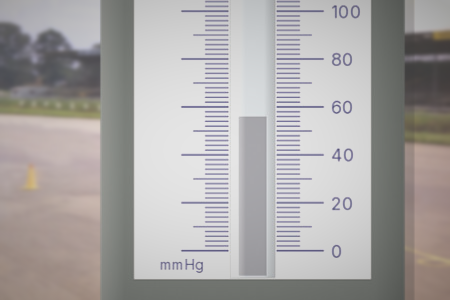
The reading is 56 mmHg
